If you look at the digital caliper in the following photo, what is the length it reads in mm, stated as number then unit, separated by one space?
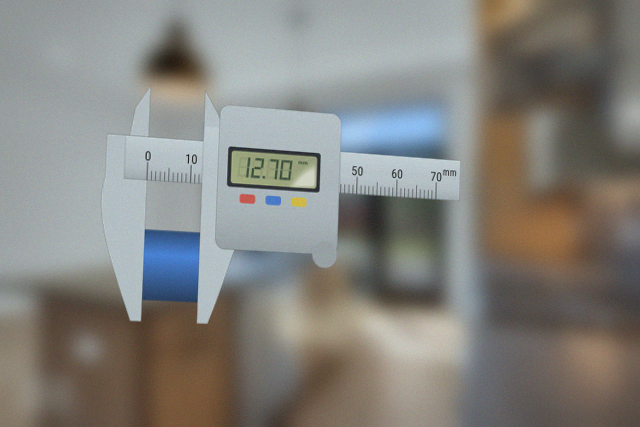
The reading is 12.70 mm
